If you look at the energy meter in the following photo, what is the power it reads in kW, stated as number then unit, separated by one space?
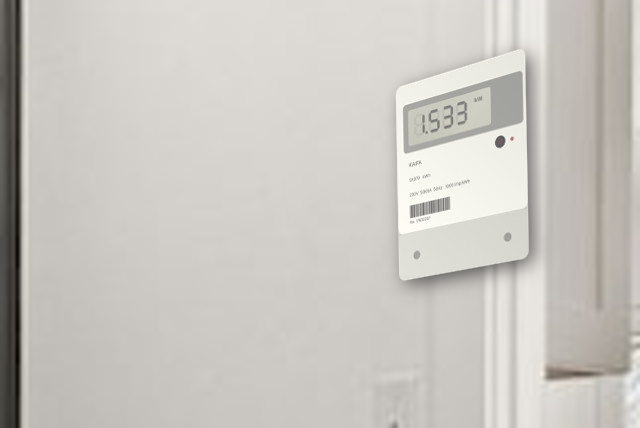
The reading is 1.533 kW
